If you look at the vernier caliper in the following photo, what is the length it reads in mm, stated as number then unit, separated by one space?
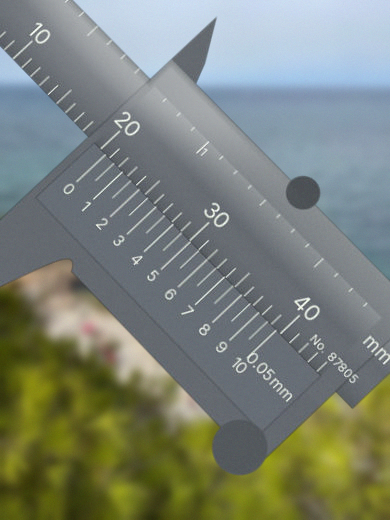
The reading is 20.6 mm
